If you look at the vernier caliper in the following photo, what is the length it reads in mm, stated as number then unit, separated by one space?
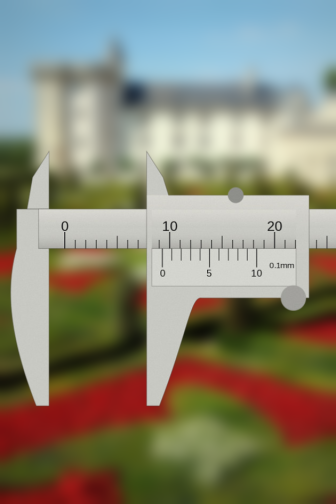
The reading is 9.3 mm
